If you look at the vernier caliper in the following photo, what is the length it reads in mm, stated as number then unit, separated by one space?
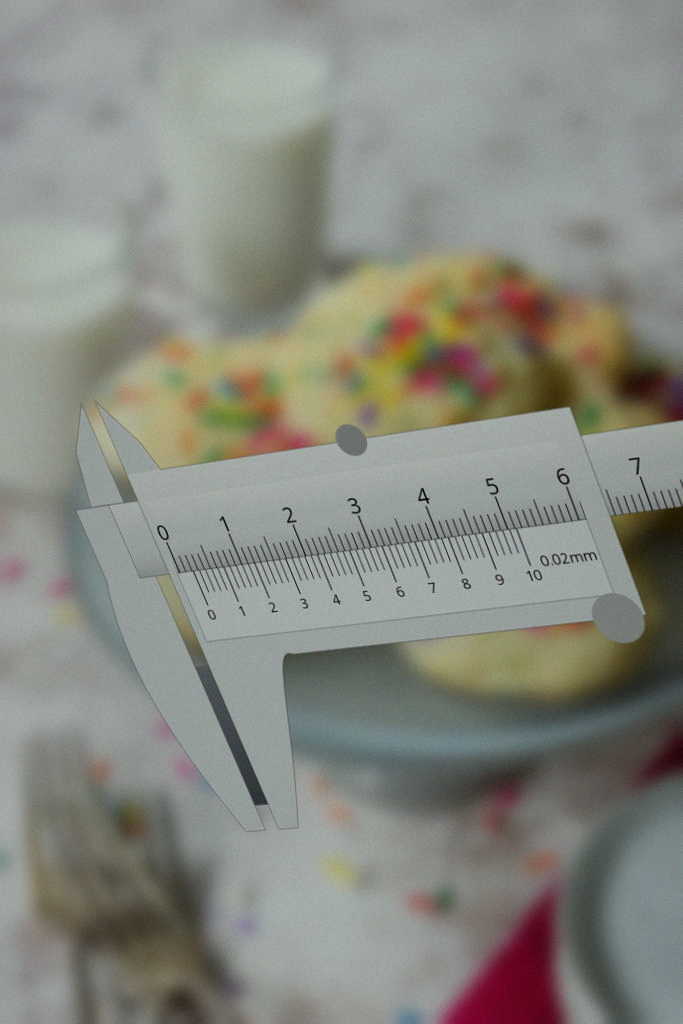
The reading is 2.2 mm
